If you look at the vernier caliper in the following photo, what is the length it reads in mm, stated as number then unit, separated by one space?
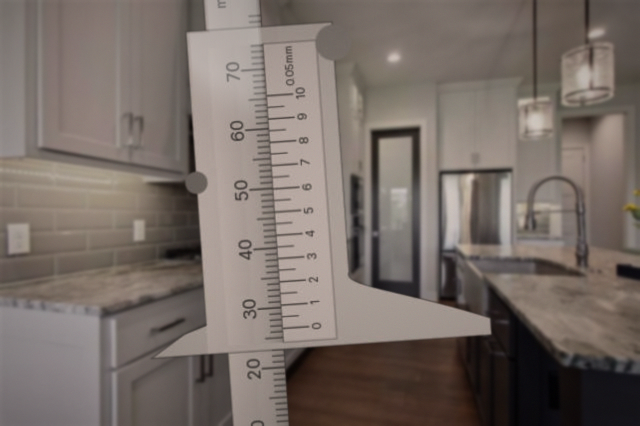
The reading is 26.5 mm
